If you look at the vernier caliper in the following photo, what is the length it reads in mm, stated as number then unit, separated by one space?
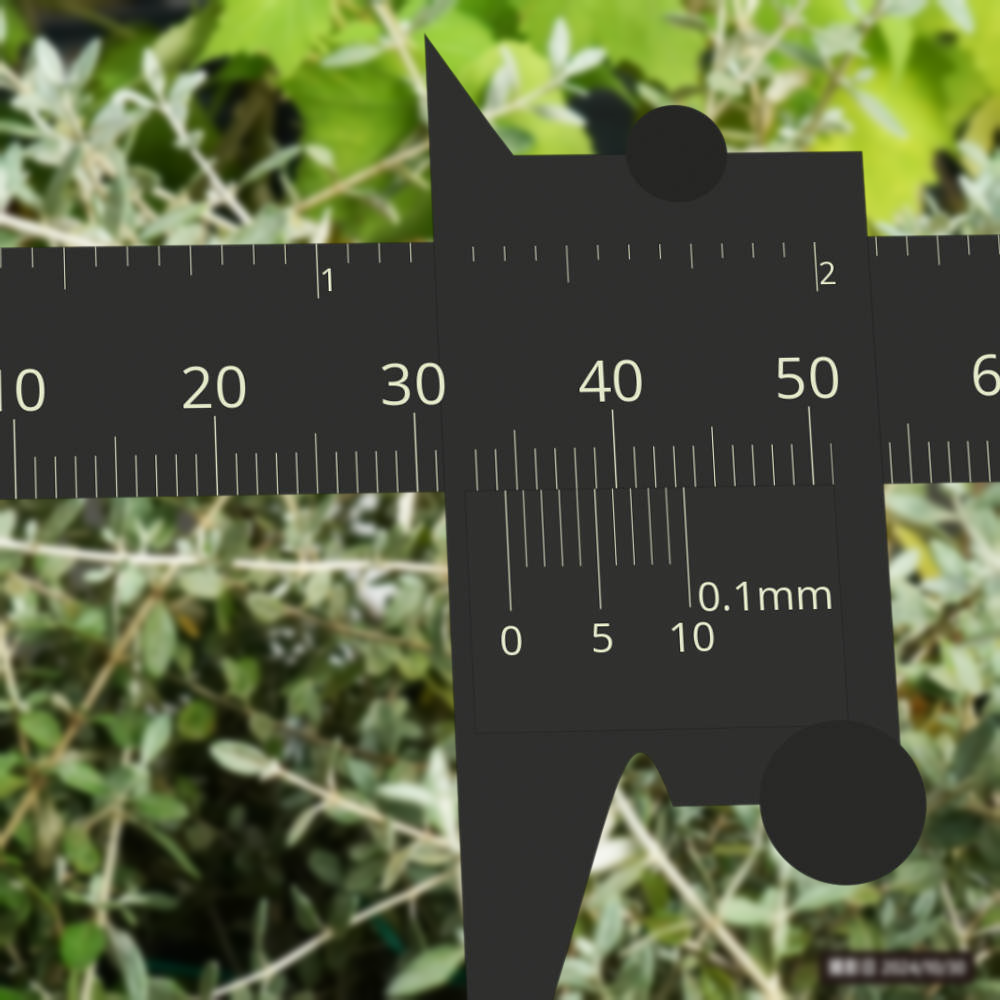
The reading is 34.4 mm
